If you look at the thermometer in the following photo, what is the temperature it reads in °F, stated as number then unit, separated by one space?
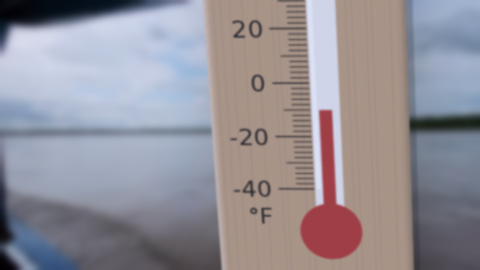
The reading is -10 °F
